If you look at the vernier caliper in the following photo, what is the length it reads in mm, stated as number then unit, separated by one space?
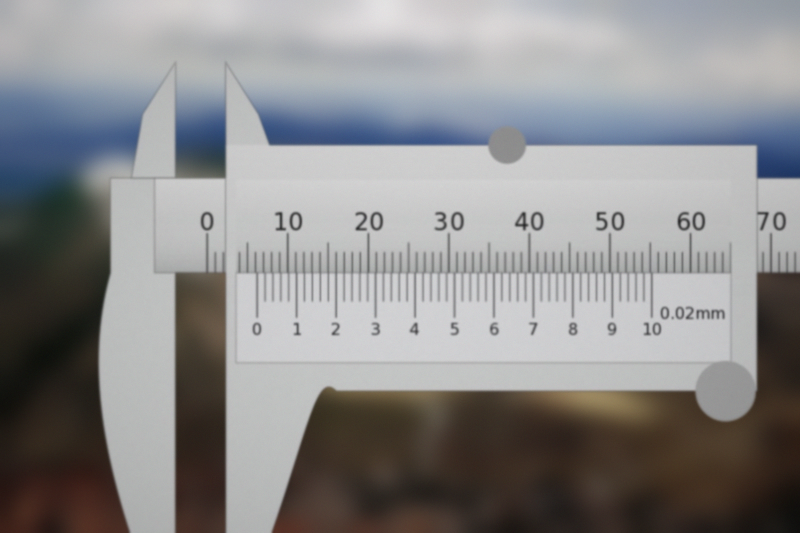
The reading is 6.2 mm
